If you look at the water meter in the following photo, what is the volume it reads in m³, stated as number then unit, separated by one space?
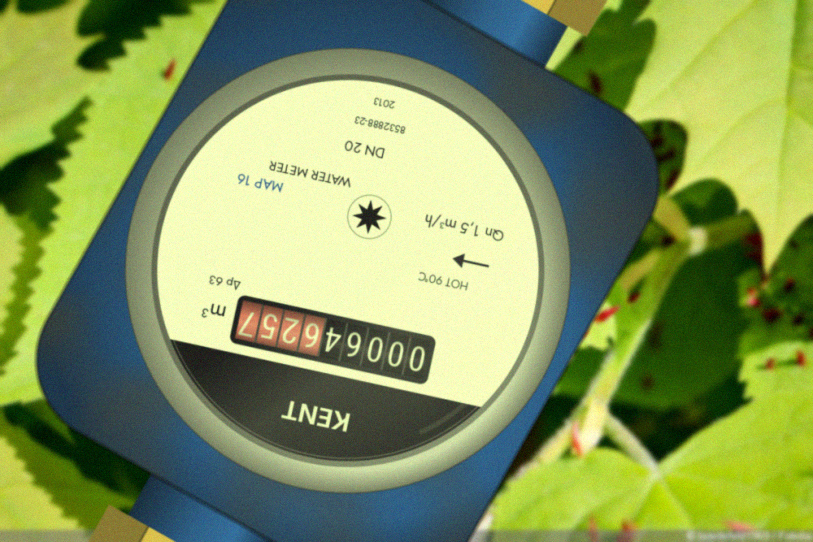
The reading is 64.6257 m³
